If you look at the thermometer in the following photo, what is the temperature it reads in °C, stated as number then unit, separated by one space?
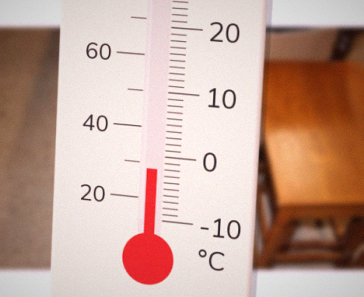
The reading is -2 °C
